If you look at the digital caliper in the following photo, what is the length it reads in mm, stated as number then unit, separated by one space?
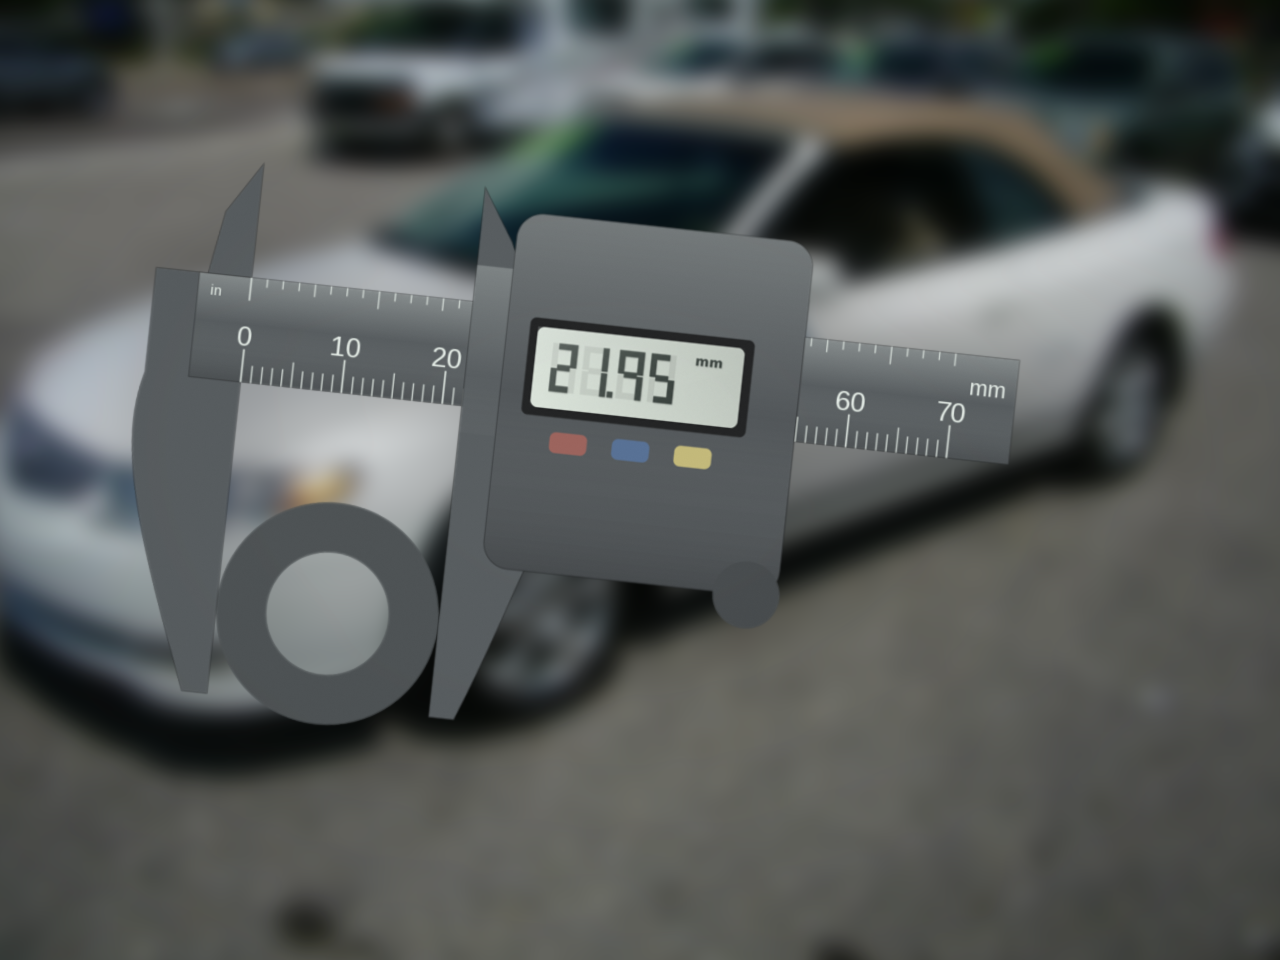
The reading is 21.95 mm
